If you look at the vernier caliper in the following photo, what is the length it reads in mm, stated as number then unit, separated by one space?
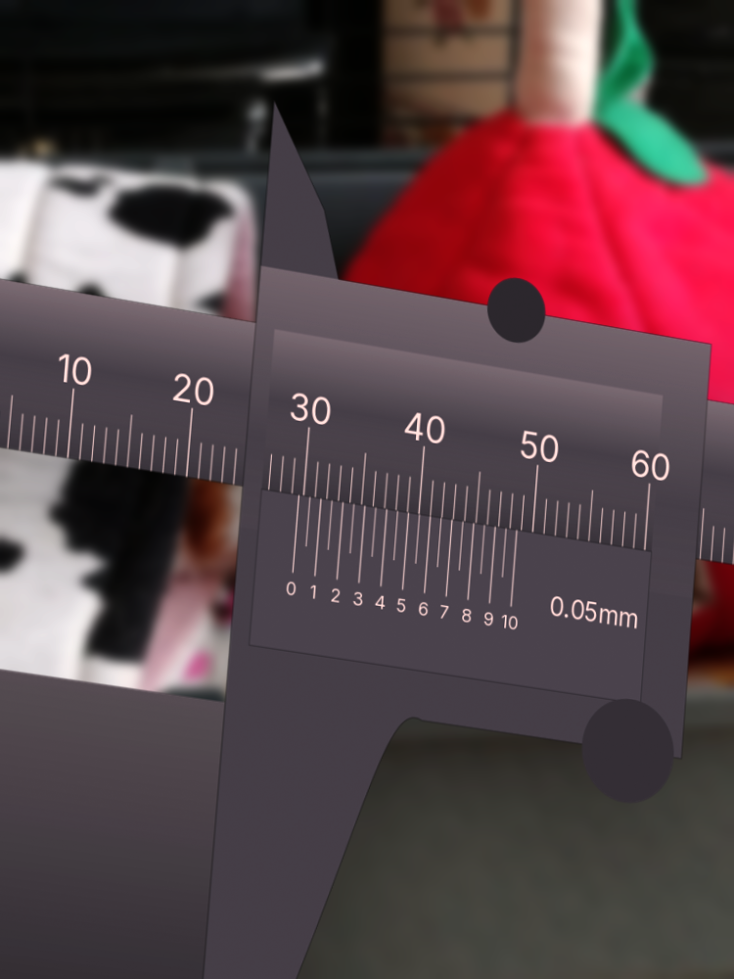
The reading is 29.6 mm
